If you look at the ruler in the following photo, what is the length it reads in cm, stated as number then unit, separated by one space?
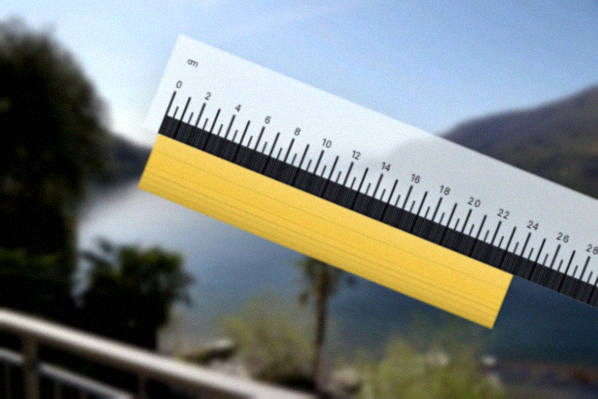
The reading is 24 cm
